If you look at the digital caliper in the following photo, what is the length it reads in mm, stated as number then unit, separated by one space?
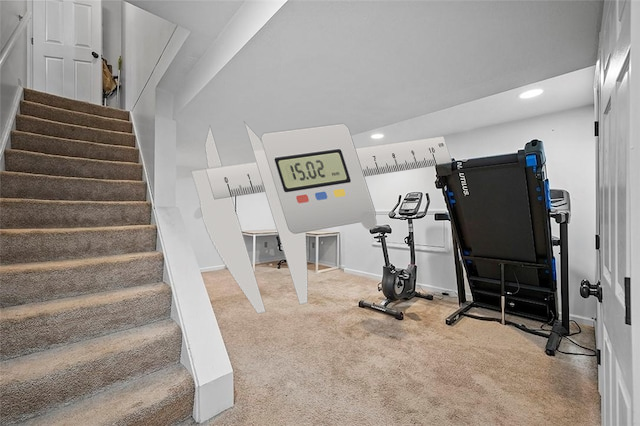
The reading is 15.02 mm
